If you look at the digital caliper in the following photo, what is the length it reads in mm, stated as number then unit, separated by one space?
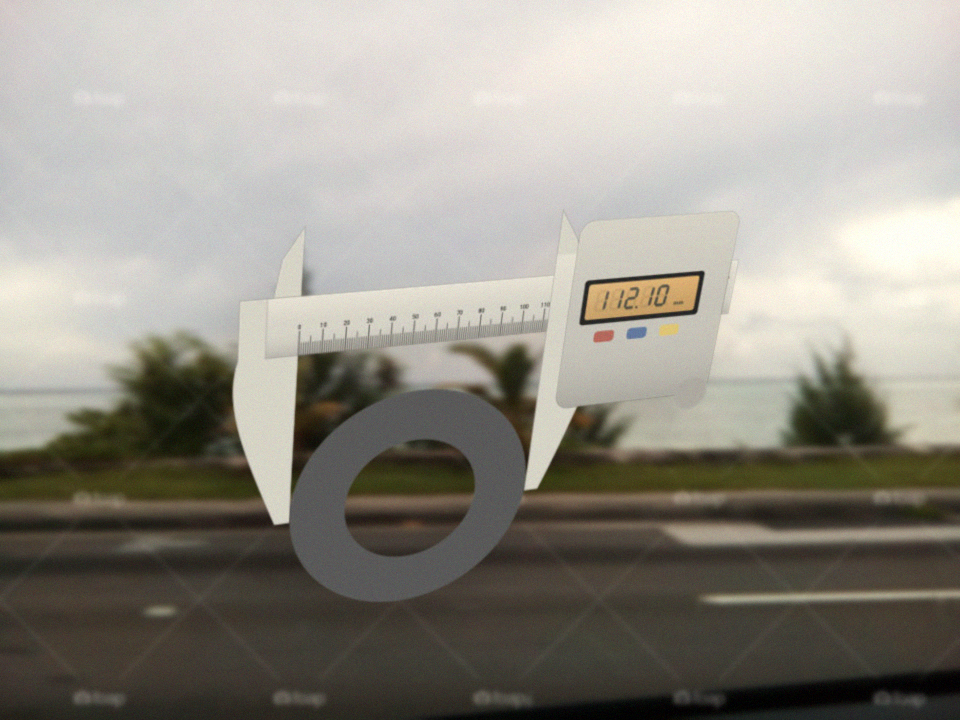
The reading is 112.10 mm
